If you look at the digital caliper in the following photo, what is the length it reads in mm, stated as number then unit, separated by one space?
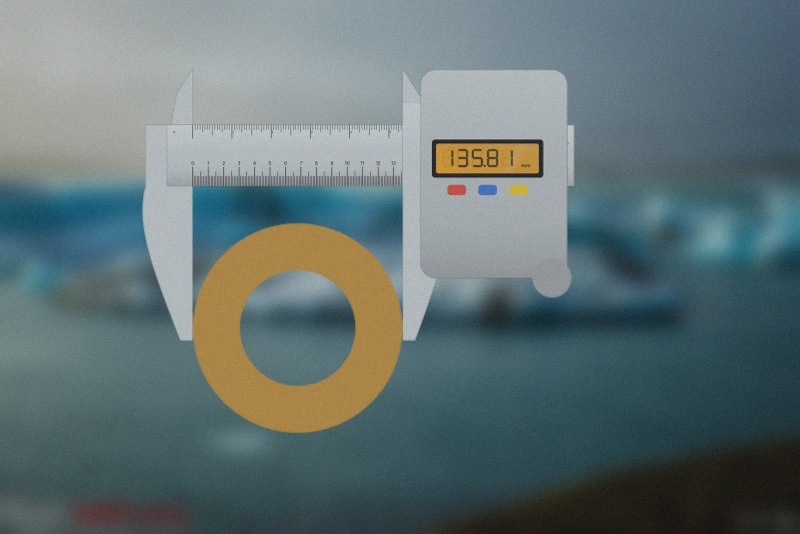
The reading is 135.81 mm
